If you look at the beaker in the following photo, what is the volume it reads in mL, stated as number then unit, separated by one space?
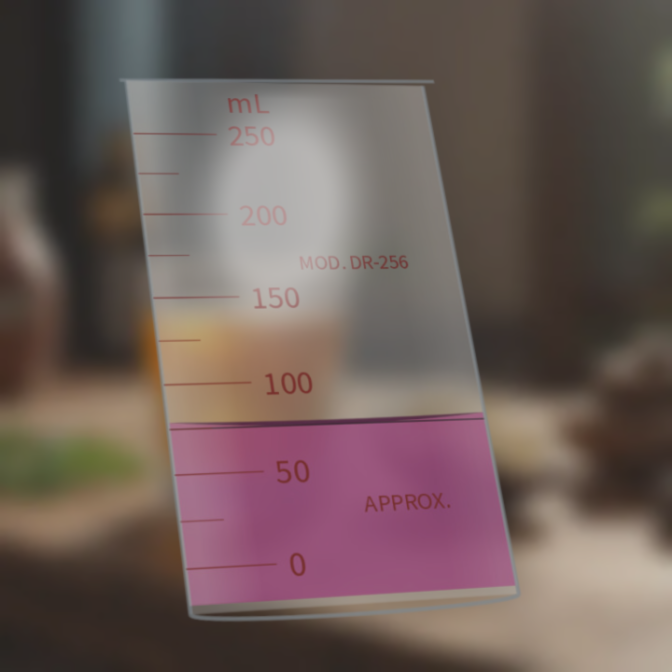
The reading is 75 mL
